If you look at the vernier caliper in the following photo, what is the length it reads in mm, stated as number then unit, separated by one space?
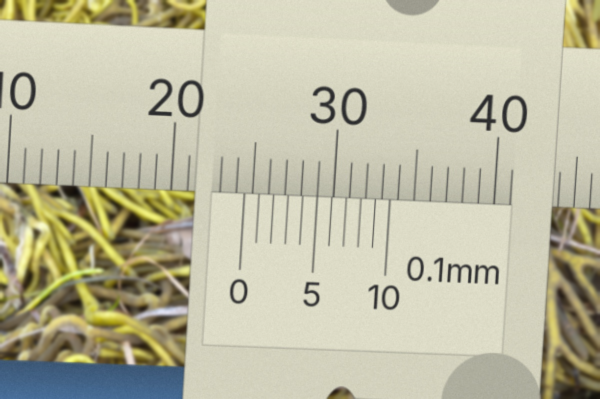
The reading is 24.5 mm
